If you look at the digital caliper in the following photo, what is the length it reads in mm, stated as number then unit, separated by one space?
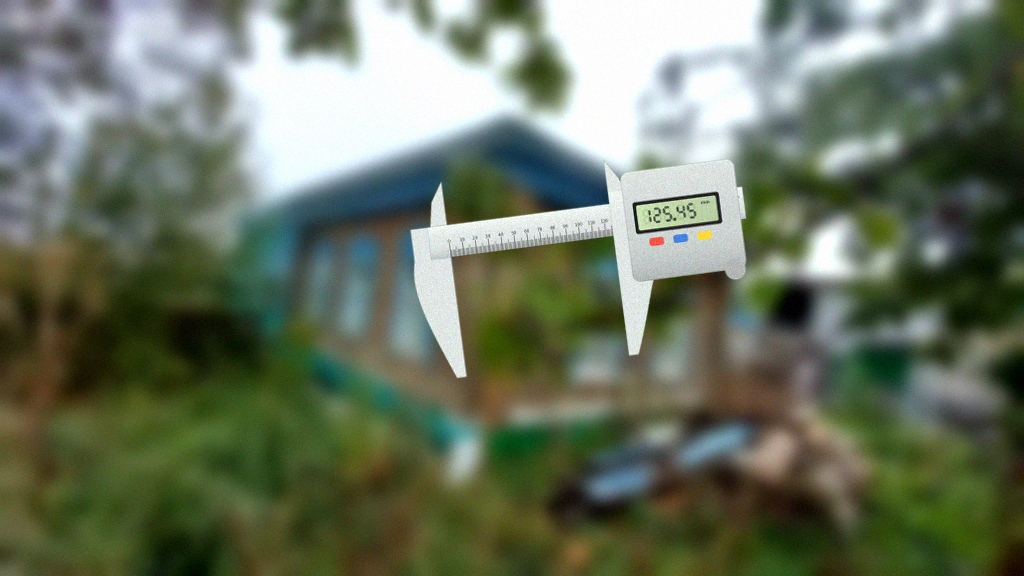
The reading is 125.45 mm
